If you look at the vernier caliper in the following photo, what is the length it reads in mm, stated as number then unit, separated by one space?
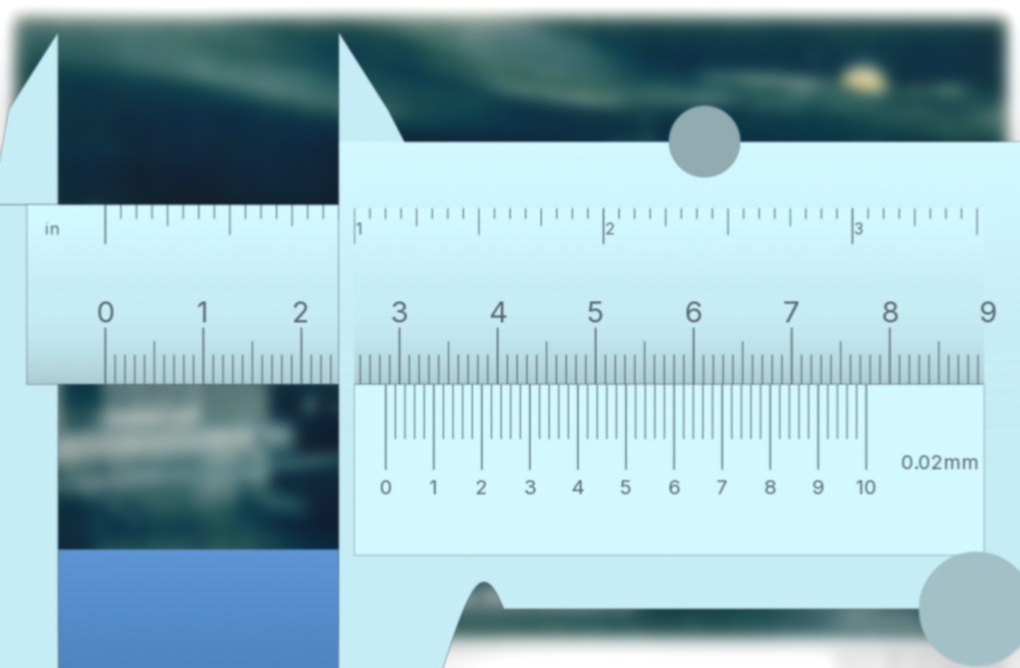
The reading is 28.6 mm
